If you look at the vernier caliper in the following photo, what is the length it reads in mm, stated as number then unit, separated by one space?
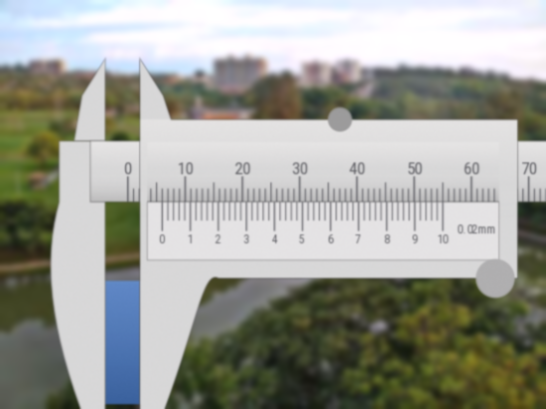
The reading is 6.0 mm
